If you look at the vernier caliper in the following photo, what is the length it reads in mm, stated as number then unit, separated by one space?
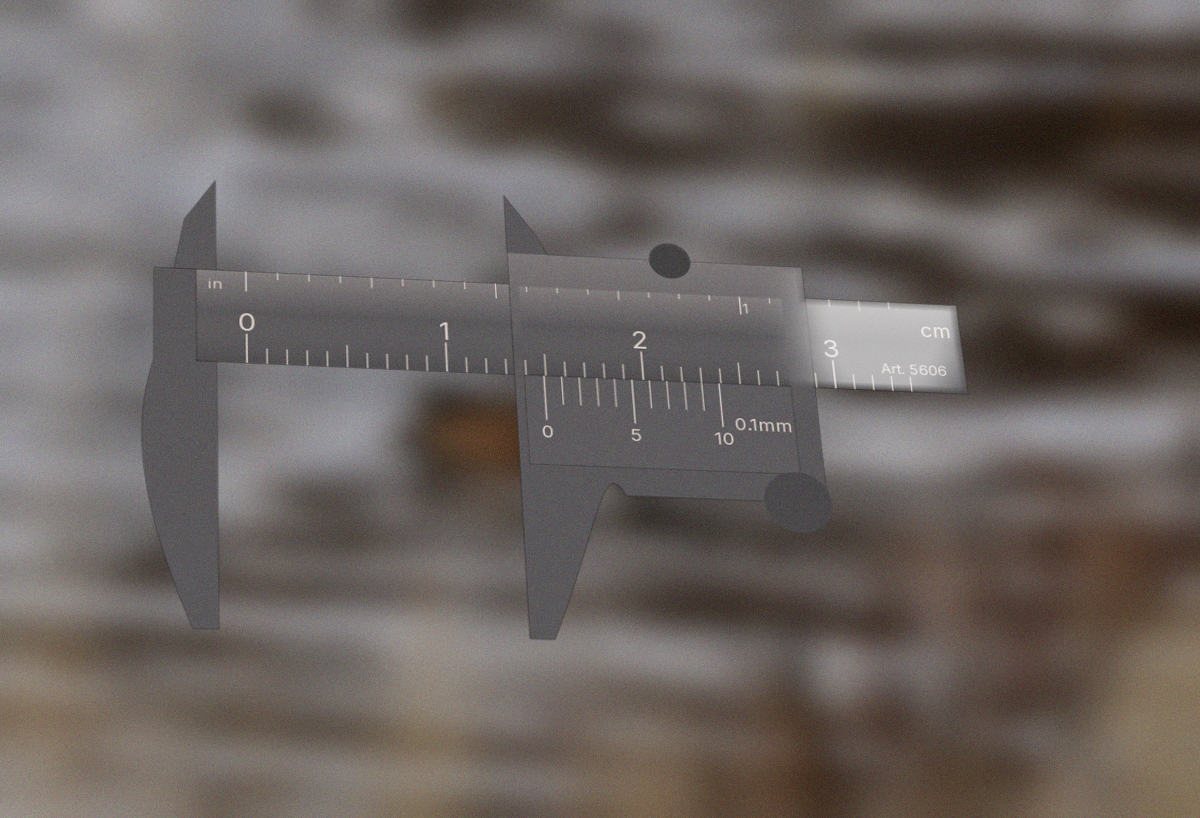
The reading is 14.9 mm
